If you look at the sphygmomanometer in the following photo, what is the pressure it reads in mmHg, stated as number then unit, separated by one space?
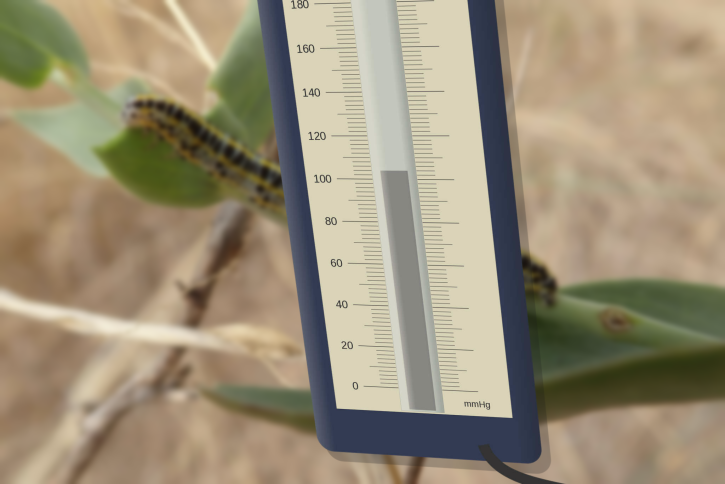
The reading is 104 mmHg
